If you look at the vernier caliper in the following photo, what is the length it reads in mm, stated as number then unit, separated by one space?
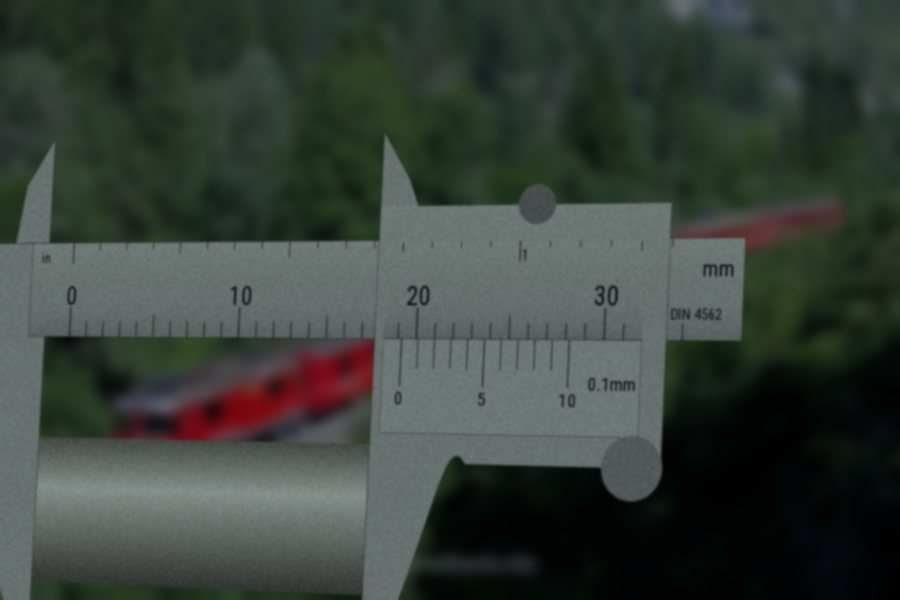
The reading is 19.2 mm
